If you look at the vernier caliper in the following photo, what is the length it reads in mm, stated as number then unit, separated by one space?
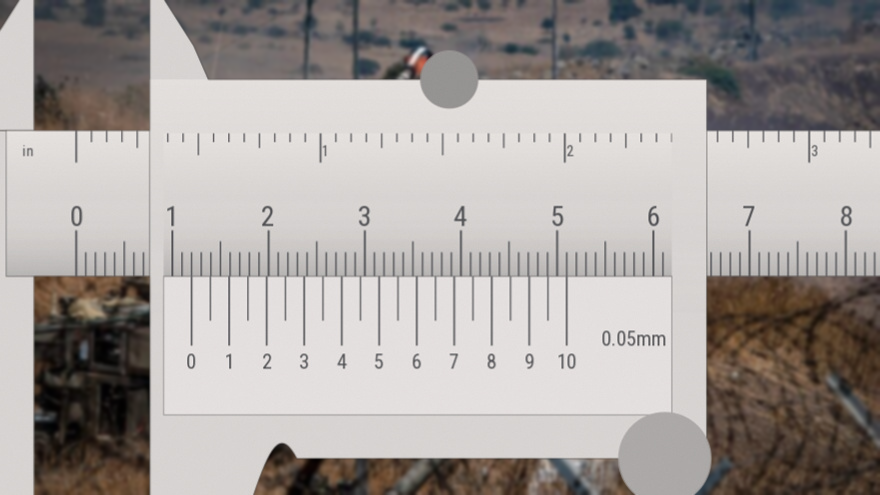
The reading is 12.0 mm
